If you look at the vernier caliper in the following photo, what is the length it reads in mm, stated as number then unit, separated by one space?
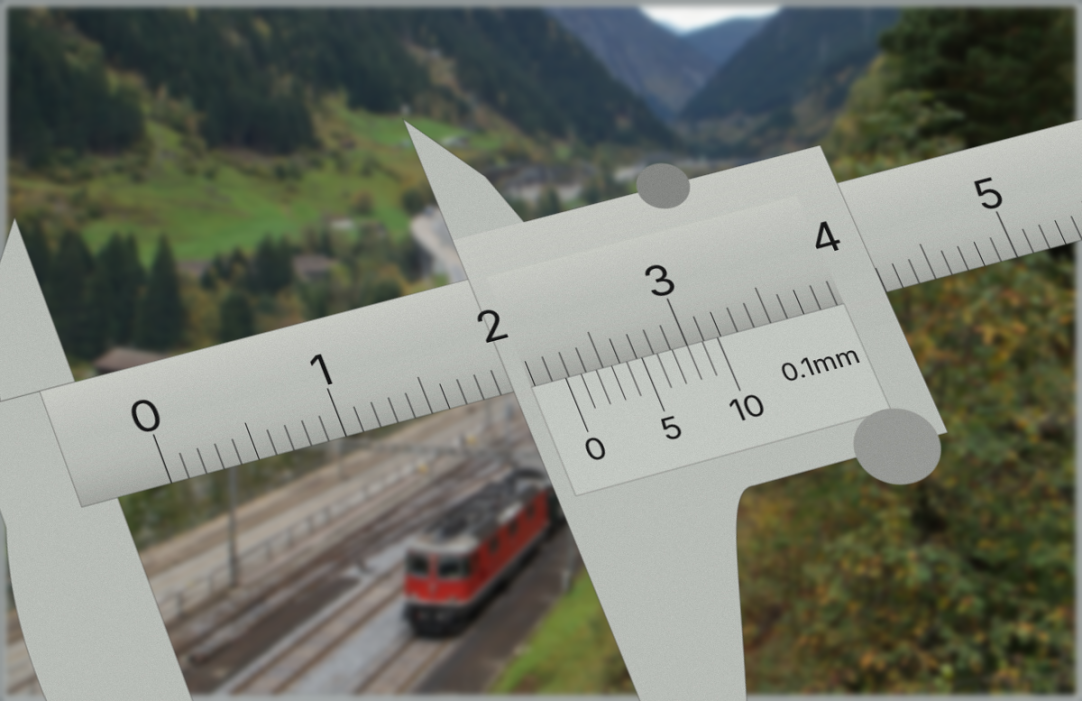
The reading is 22.8 mm
